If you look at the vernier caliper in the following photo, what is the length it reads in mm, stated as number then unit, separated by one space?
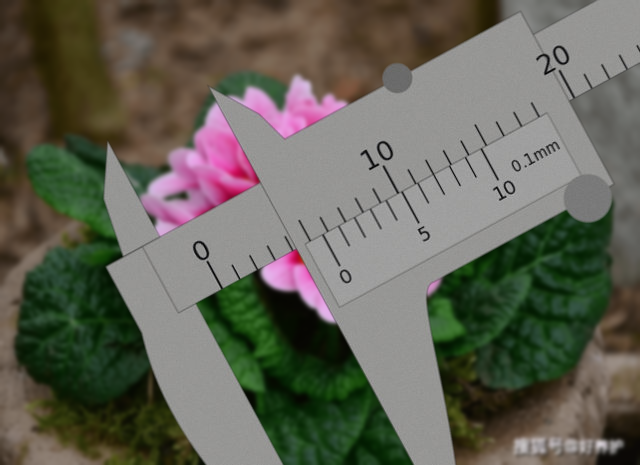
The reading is 5.7 mm
